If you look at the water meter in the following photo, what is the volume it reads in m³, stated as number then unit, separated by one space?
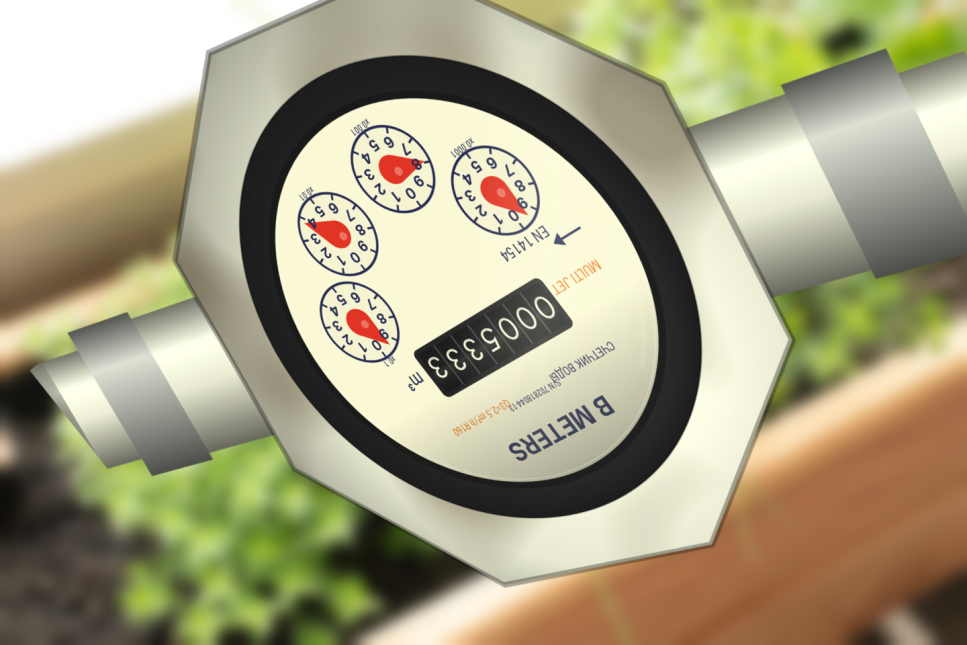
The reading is 5332.9379 m³
